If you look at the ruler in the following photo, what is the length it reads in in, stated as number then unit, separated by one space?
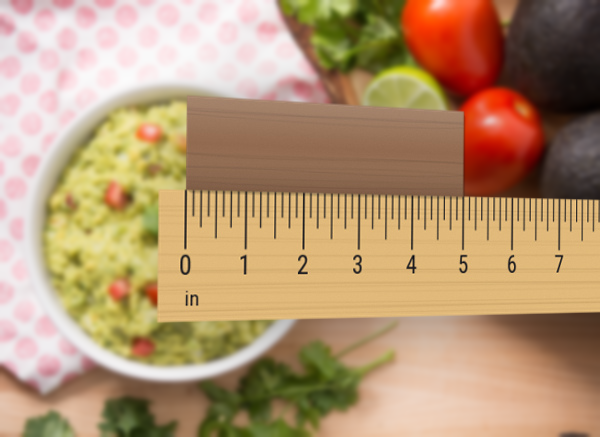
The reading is 5 in
